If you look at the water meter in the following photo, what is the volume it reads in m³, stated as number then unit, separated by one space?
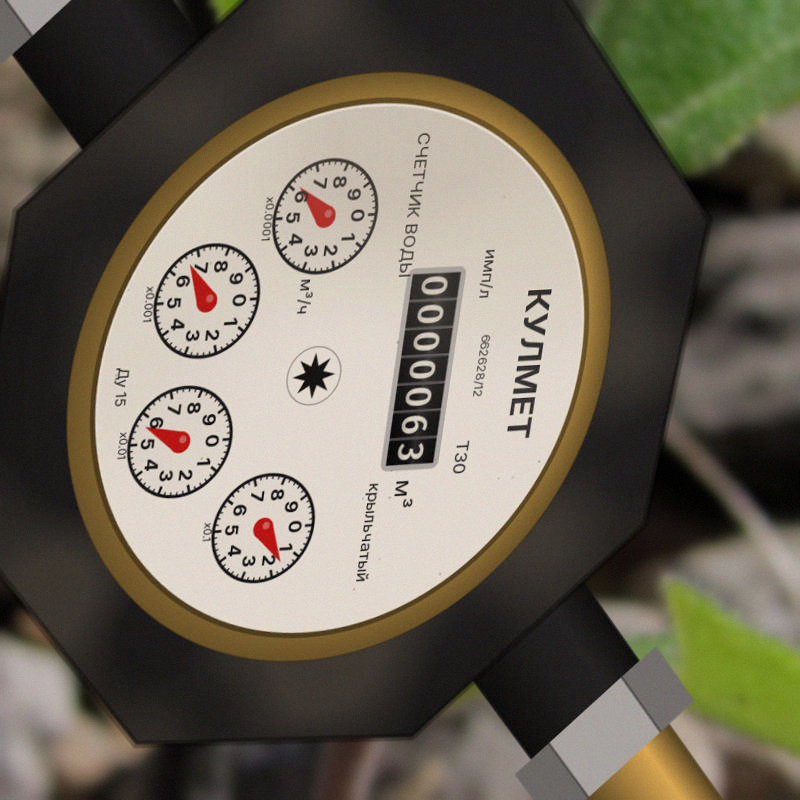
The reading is 63.1566 m³
